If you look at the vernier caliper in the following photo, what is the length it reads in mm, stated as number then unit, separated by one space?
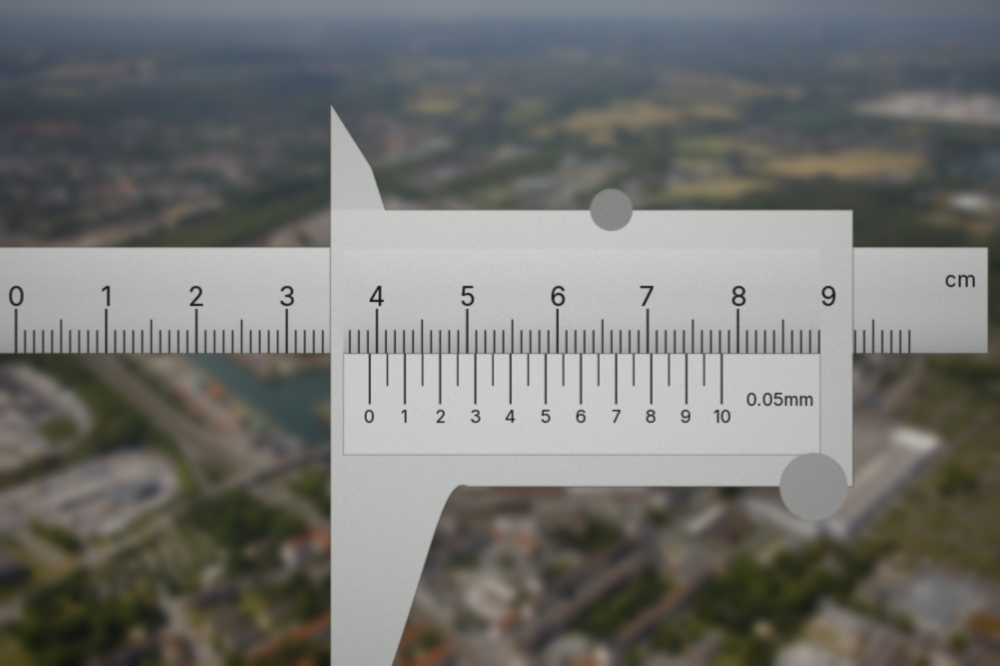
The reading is 39.2 mm
